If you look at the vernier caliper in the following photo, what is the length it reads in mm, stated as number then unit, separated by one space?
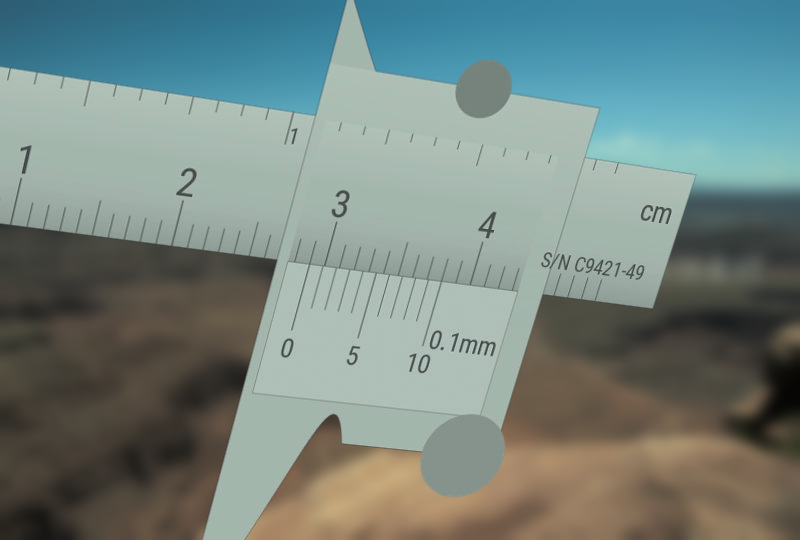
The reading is 29.0 mm
